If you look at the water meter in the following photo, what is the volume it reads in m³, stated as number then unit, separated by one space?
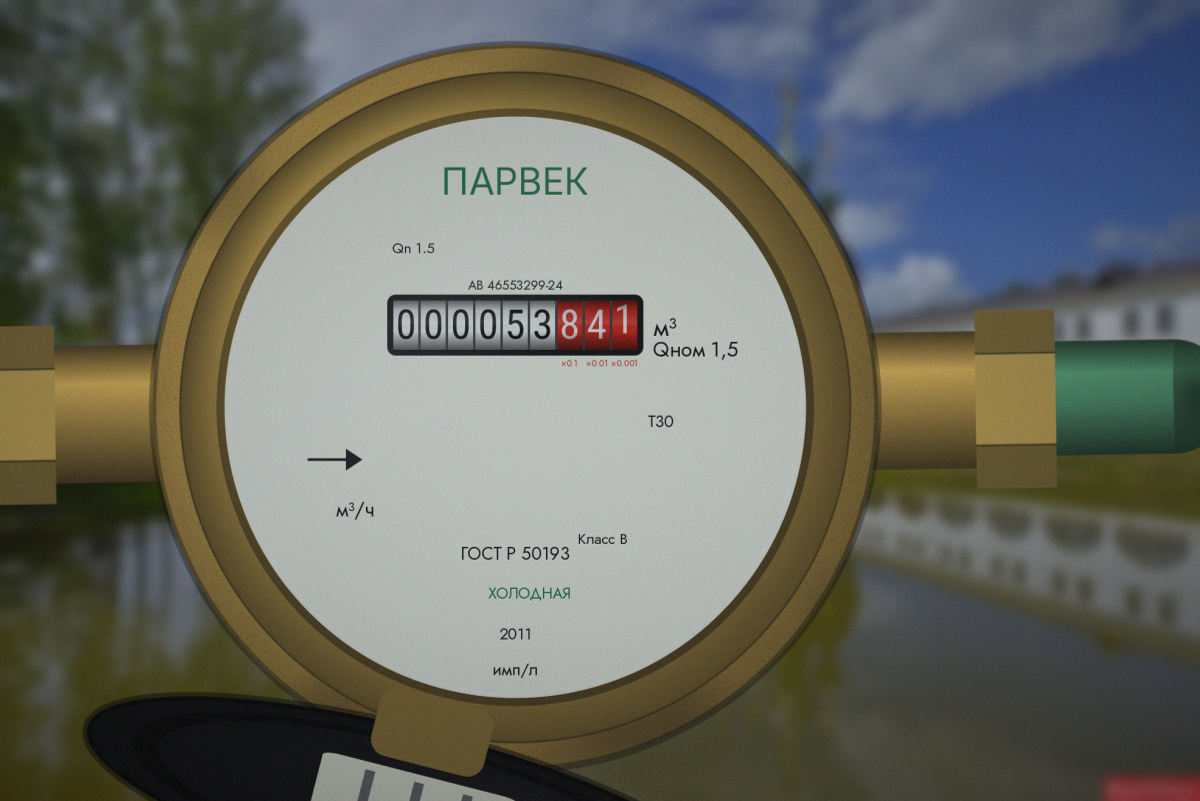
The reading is 53.841 m³
